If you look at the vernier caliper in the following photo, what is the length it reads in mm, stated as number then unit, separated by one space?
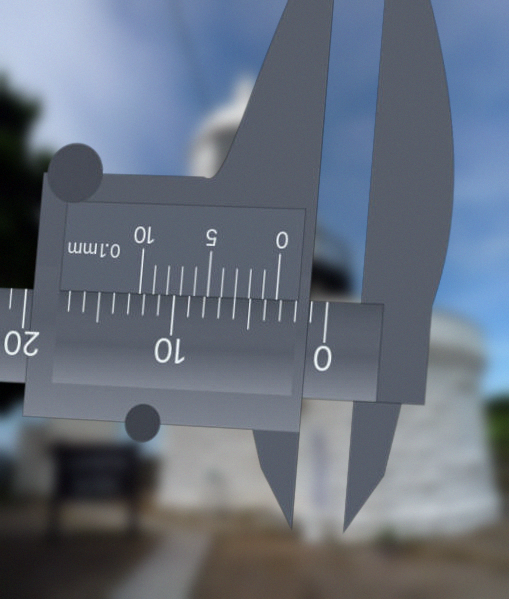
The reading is 3.3 mm
